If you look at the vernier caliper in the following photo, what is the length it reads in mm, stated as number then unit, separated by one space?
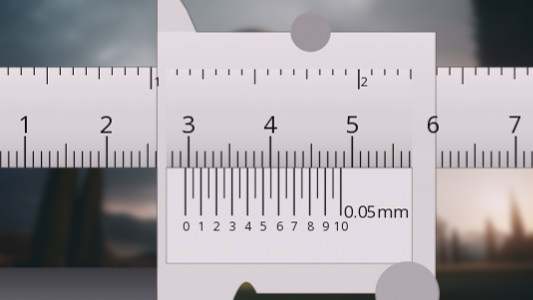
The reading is 29.6 mm
